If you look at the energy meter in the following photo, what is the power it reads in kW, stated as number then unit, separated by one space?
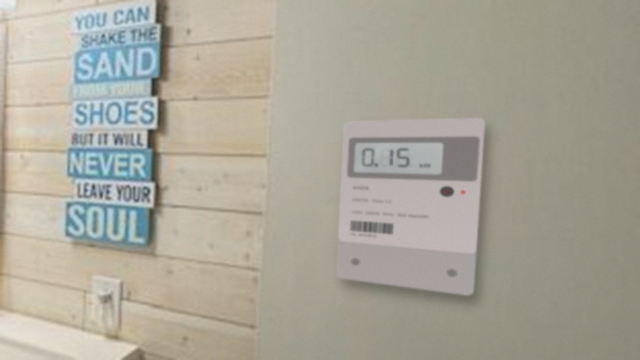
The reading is 0.15 kW
